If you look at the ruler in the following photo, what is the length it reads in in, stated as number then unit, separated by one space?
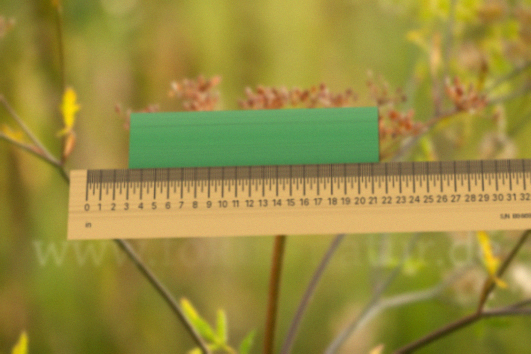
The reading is 18.5 in
